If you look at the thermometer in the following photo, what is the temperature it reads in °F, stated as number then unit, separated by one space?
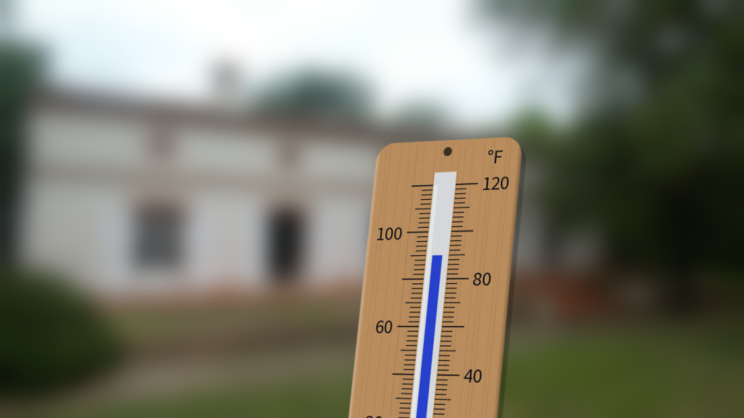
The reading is 90 °F
